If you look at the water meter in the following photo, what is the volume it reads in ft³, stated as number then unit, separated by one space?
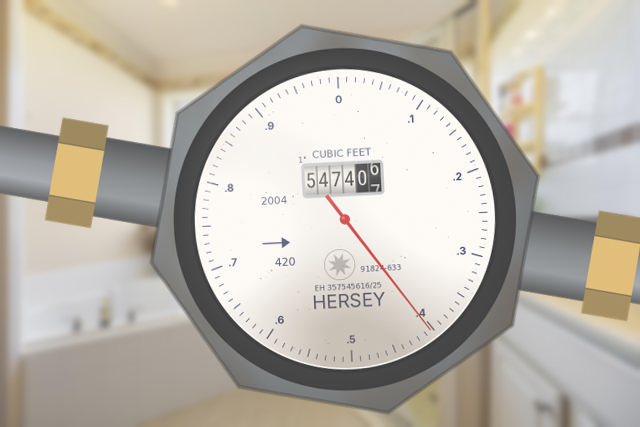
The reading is 547406.40 ft³
